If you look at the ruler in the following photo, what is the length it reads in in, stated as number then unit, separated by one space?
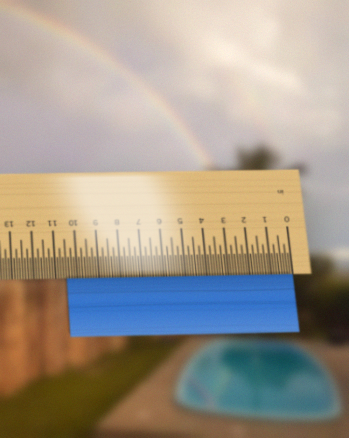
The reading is 10.5 in
